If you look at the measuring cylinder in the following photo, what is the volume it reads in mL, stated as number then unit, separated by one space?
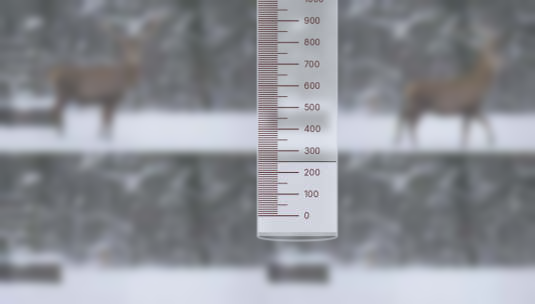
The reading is 250 mL
